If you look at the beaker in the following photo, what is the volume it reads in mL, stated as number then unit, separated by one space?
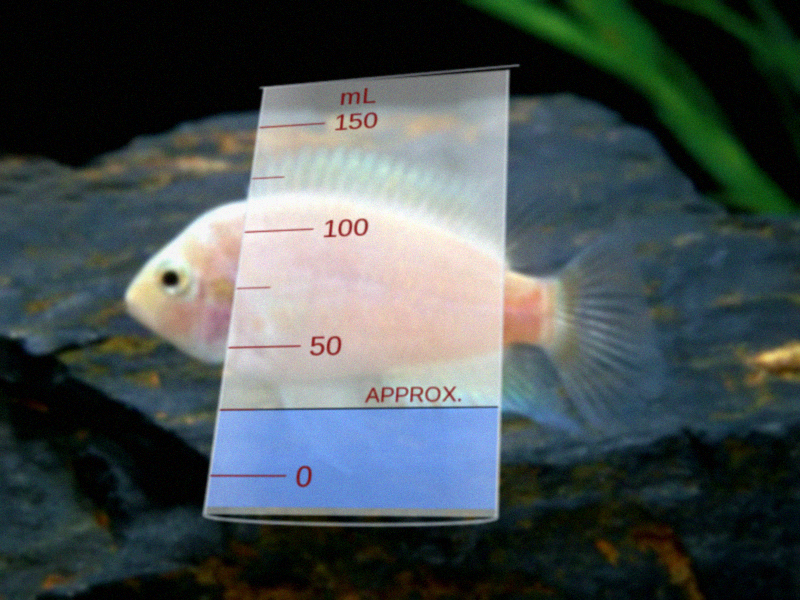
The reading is 25 mL
